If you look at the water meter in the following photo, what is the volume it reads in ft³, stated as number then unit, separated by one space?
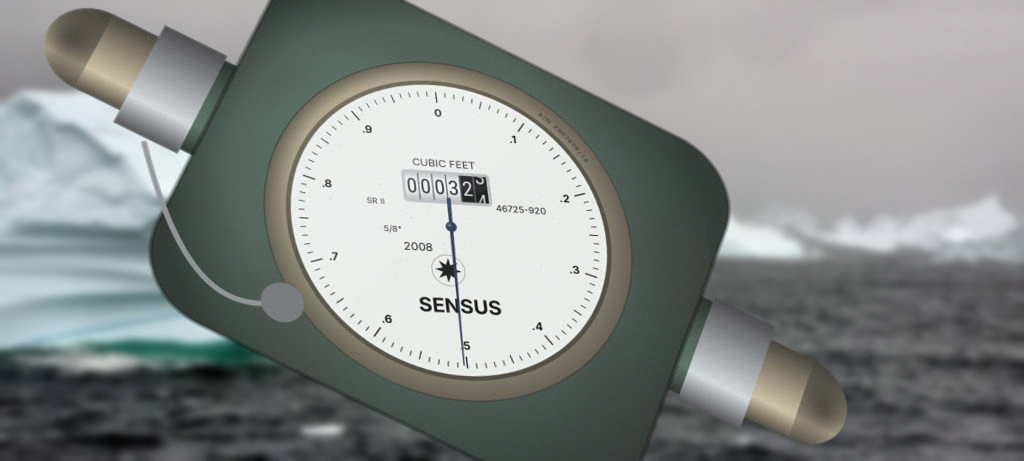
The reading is 323.50 ft³
